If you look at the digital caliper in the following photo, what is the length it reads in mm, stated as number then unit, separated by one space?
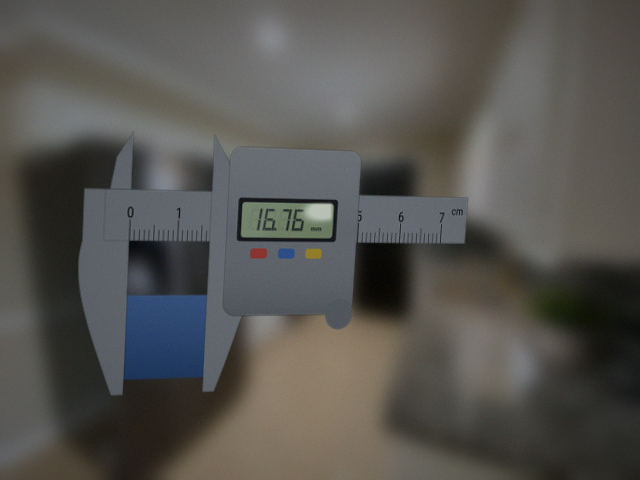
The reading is 16.76 mm
